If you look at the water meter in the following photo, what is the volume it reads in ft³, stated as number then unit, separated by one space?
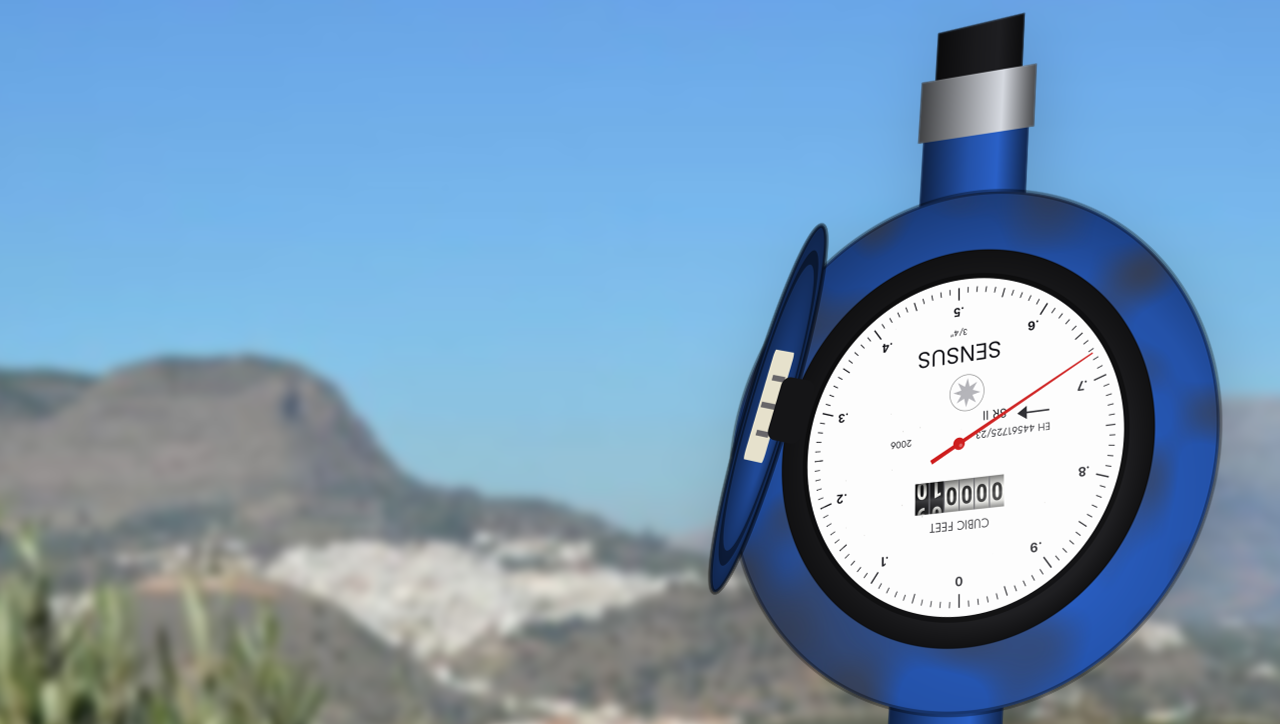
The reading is 9.67 ft³
